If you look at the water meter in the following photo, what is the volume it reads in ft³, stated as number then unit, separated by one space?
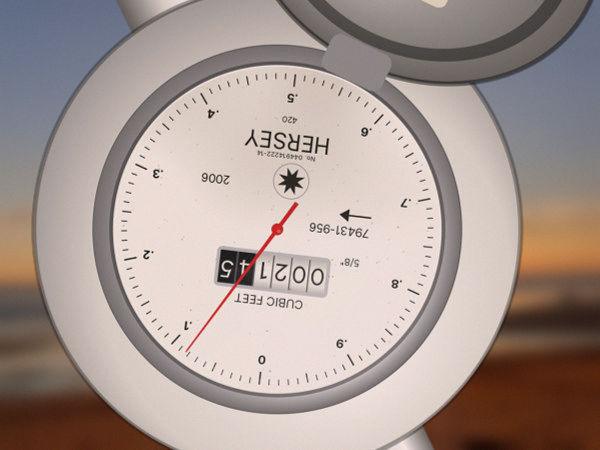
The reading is 2145.08 ft³
